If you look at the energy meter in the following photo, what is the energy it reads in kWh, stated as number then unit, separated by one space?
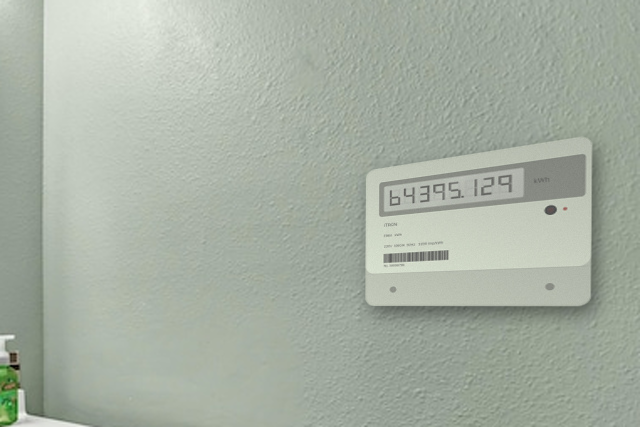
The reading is 64395.129 kWh
